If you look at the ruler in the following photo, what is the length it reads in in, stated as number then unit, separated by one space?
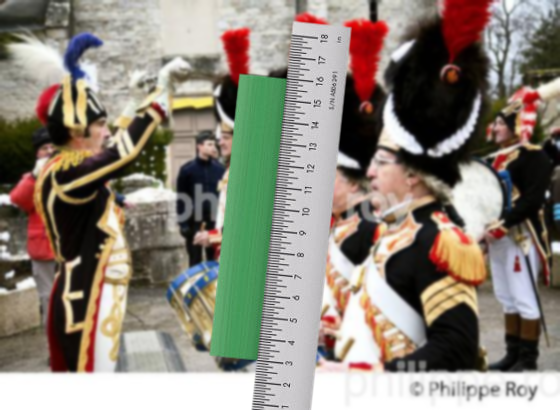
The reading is 13 in
